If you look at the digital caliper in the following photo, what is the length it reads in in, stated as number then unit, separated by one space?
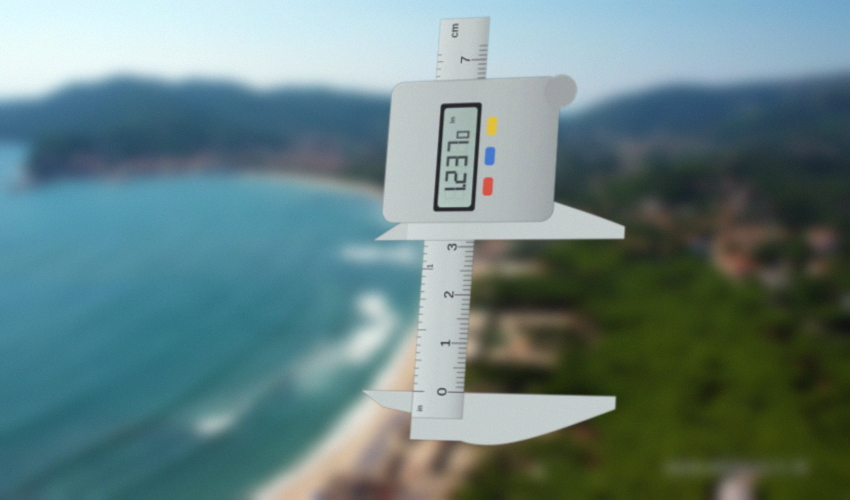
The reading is 1.2370 in
